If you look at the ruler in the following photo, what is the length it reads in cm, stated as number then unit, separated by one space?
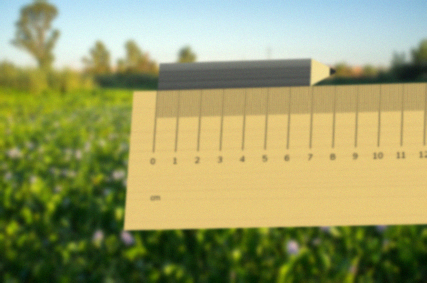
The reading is 8 cm
